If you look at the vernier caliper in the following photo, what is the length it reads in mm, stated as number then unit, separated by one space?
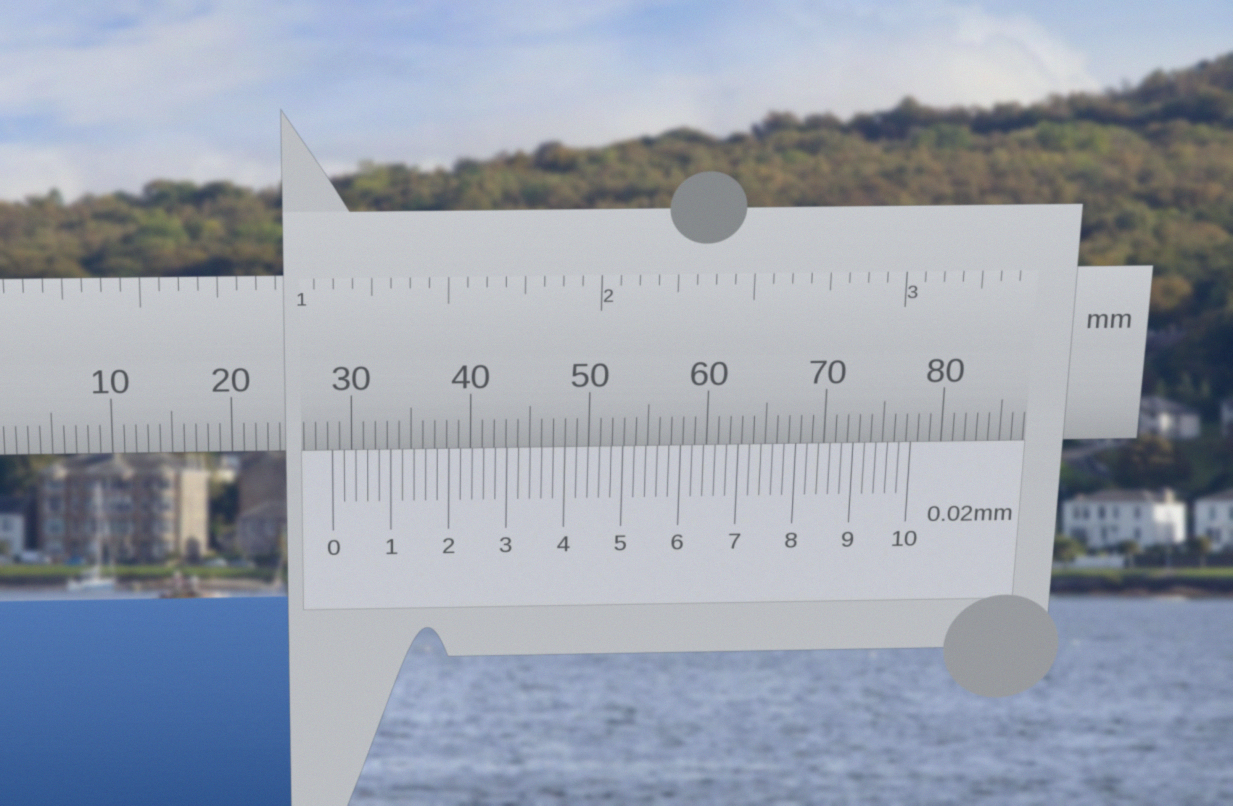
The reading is 28.4 mm
